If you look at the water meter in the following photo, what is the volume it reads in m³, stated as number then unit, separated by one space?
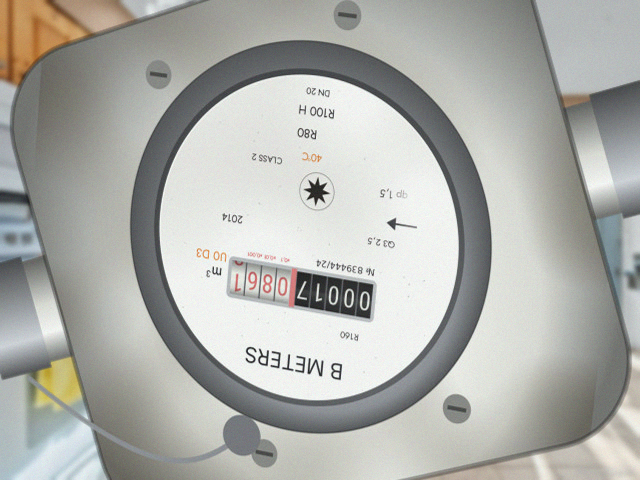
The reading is 17.0861 m³
